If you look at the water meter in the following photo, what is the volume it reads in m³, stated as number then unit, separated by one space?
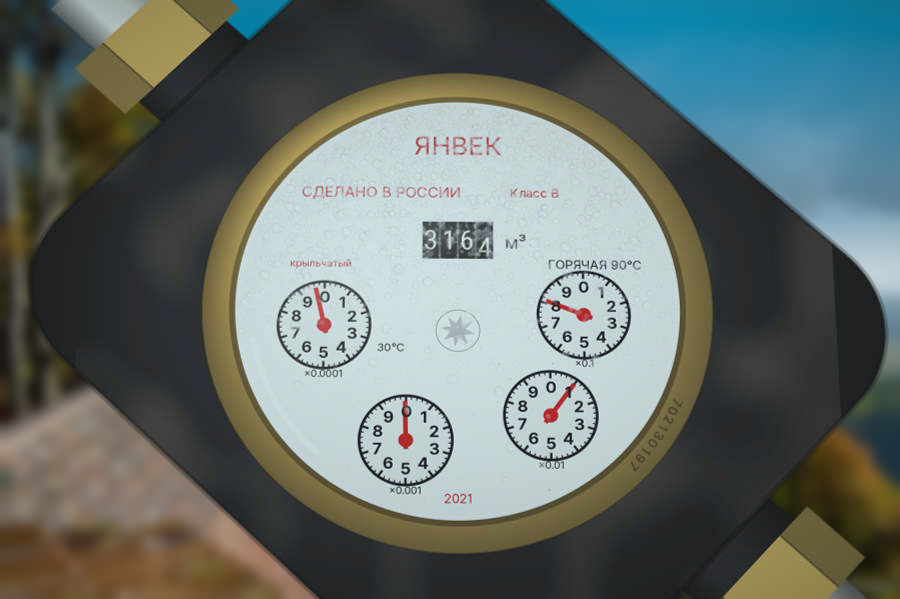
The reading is 3163.8099 m³
